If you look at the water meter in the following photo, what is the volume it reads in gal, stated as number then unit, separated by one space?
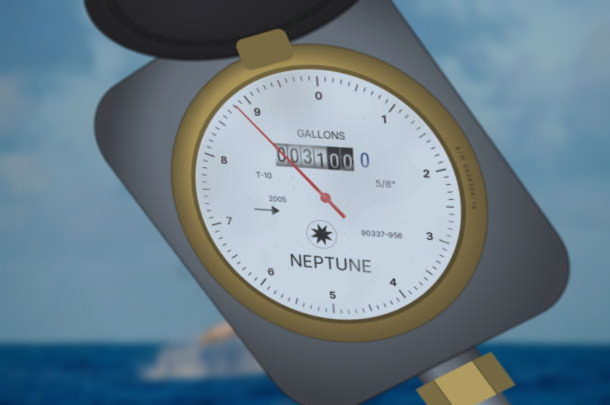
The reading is 30998.8 gal
